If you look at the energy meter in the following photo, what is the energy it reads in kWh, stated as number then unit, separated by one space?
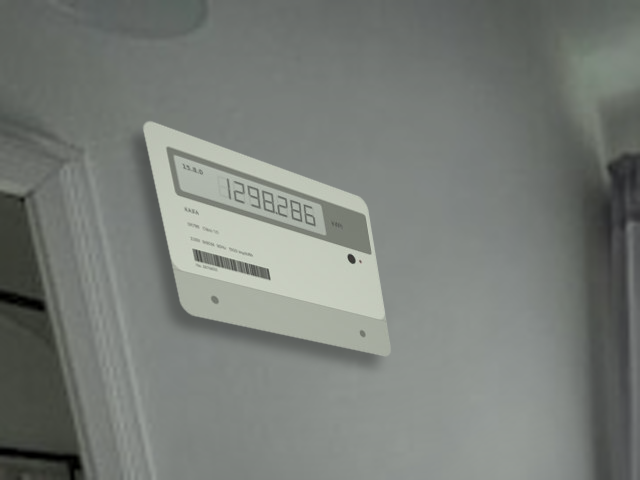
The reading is 1298.286 kWh
